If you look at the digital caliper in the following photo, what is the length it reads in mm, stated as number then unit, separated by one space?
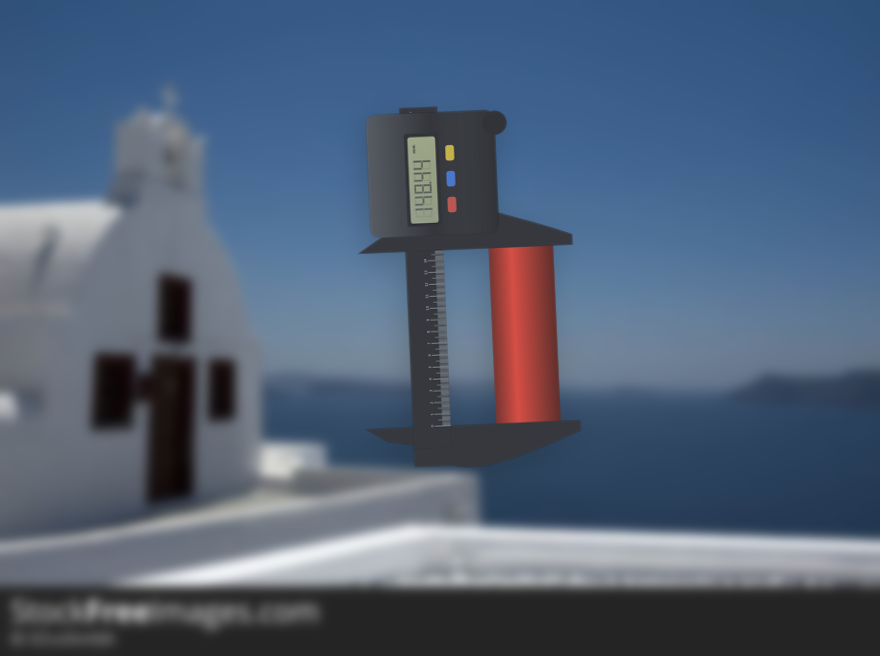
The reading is 148.44 mm
